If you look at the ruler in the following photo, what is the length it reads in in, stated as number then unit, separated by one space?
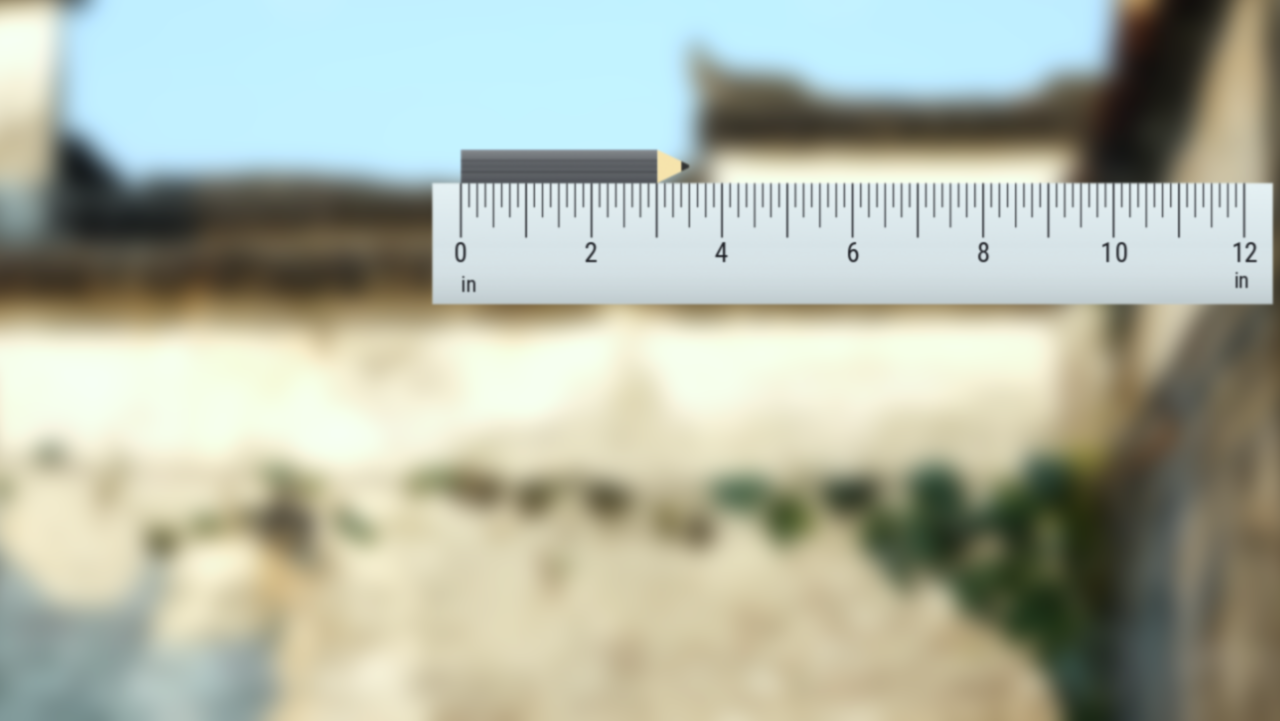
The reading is 3.5 in
